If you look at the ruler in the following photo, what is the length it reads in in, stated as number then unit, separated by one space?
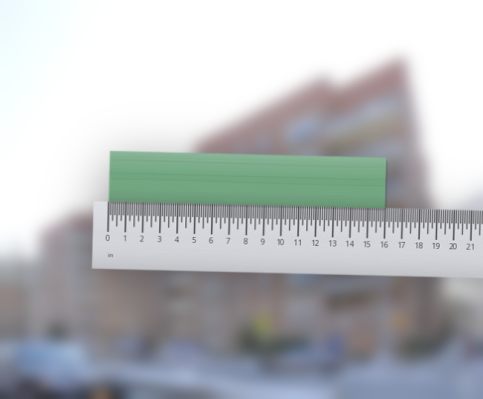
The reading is 16 in
